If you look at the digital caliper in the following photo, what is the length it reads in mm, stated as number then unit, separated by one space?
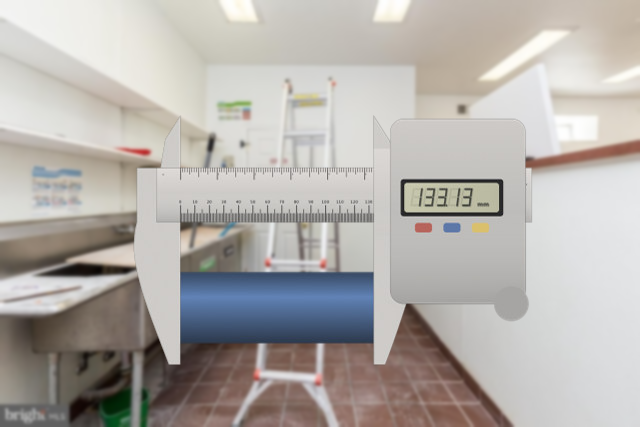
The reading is 133.13 mm
